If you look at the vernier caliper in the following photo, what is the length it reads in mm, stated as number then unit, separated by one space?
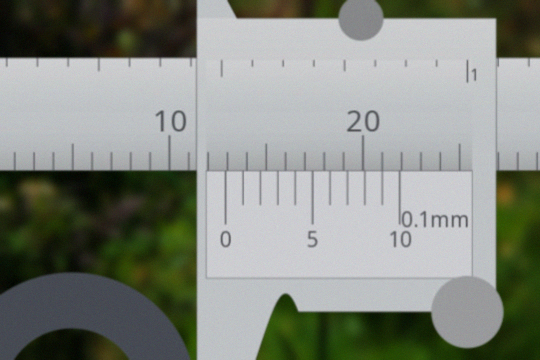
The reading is 12.9 mm
